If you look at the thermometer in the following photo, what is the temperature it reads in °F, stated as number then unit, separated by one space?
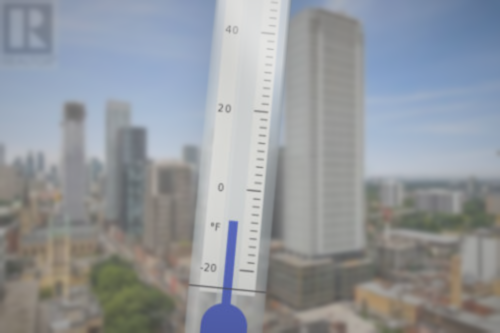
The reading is -8 °F
